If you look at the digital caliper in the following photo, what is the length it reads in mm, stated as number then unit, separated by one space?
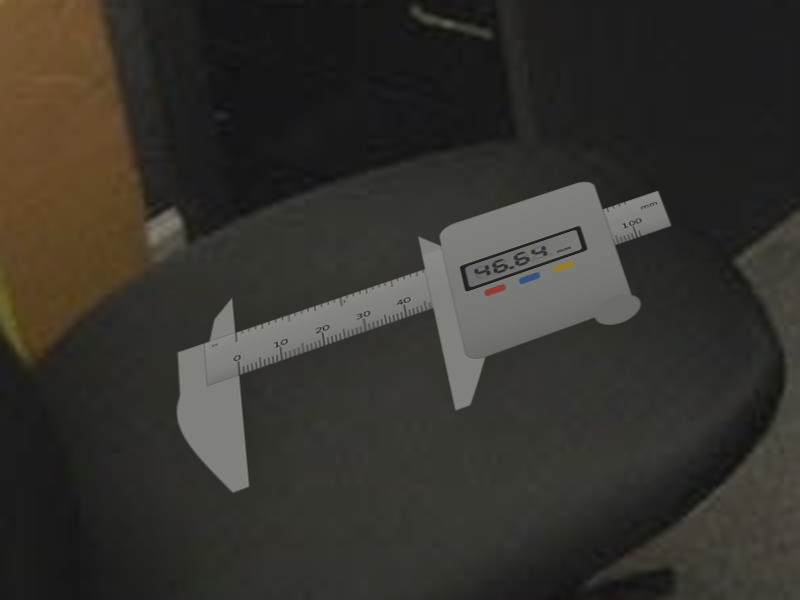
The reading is 46.64 mm
